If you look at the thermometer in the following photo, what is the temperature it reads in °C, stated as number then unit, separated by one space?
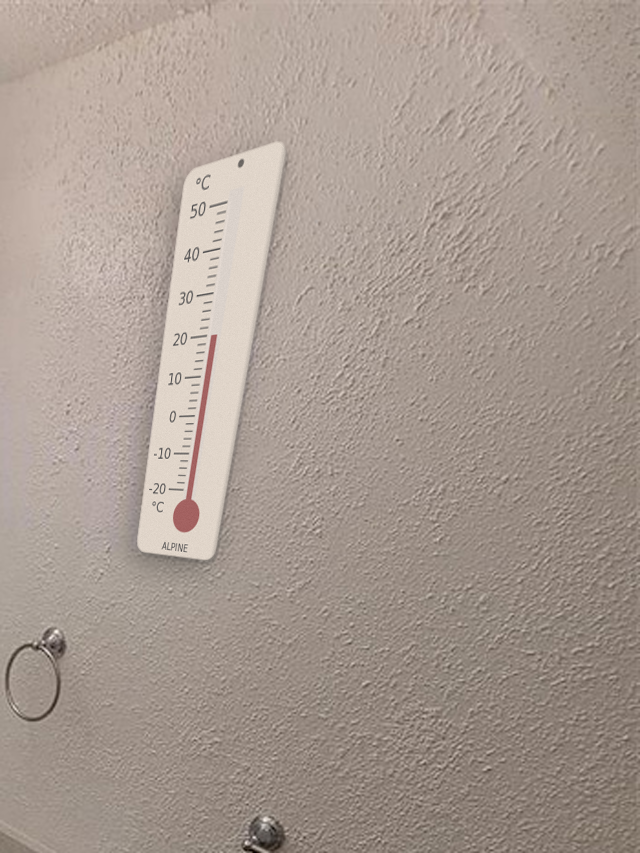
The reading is 20 °C
